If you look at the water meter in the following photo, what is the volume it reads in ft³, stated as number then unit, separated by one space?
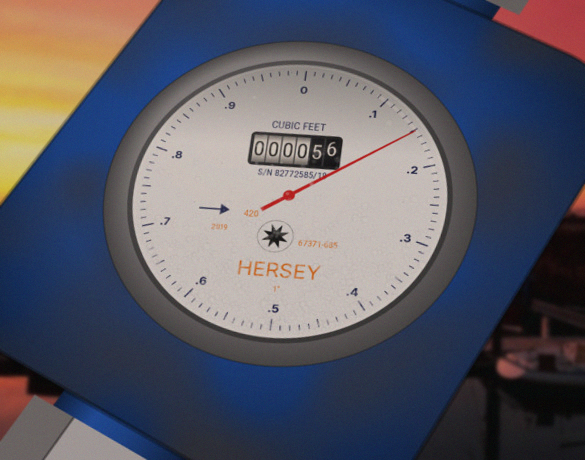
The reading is 56.15 ft³
